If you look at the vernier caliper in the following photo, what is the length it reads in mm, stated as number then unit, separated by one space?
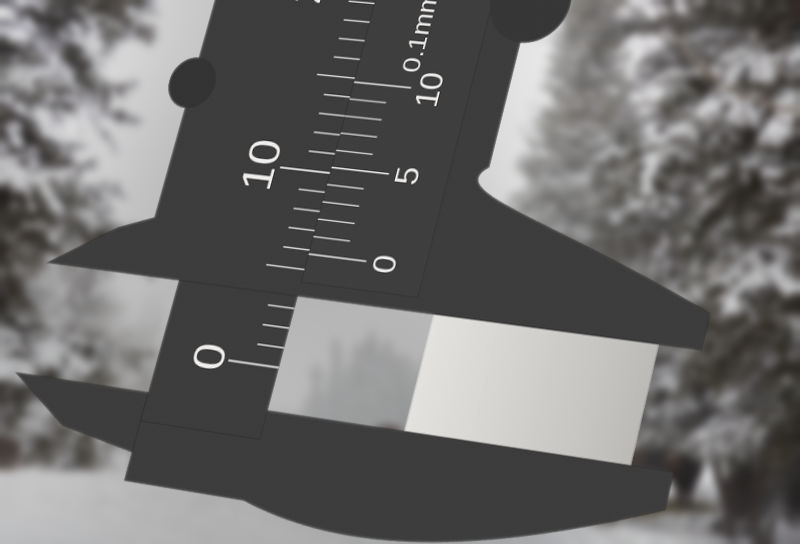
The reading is 5.8 mm
